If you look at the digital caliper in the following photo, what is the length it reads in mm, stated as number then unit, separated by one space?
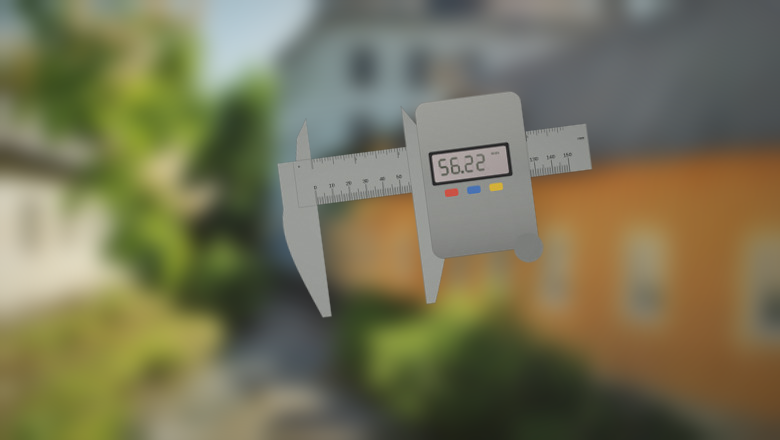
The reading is 56.22 mm
